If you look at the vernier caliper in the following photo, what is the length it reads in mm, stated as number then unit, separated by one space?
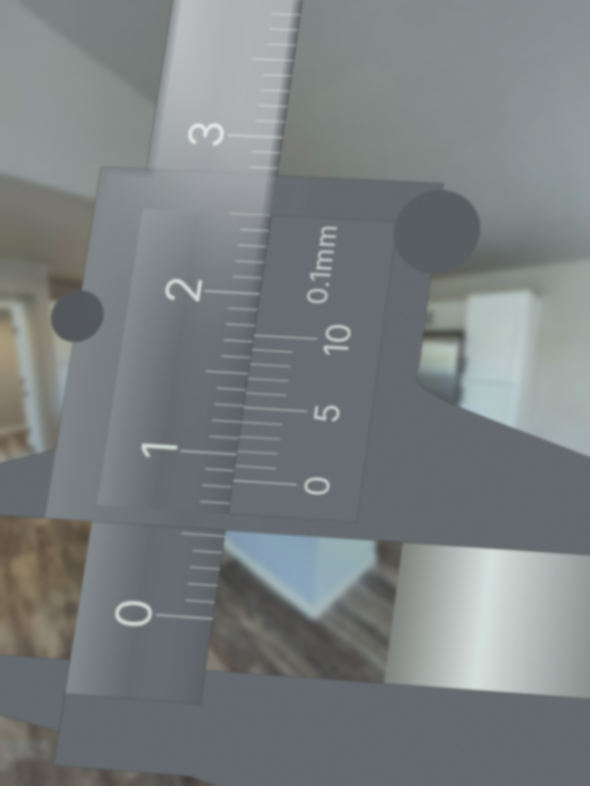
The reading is 8.4 mm
